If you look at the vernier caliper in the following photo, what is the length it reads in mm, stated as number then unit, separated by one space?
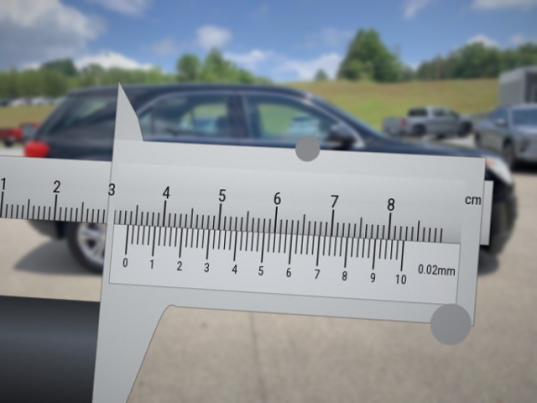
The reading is 33.6 mm
